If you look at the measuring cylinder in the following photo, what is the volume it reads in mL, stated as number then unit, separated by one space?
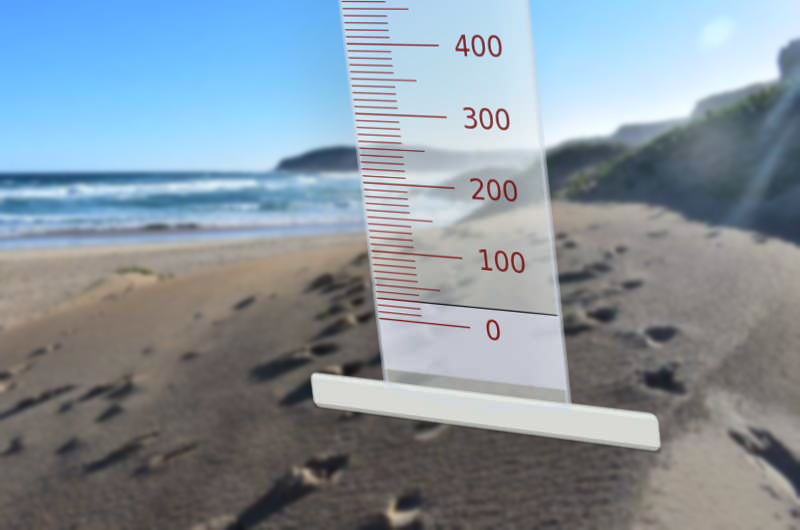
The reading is 30 mL
